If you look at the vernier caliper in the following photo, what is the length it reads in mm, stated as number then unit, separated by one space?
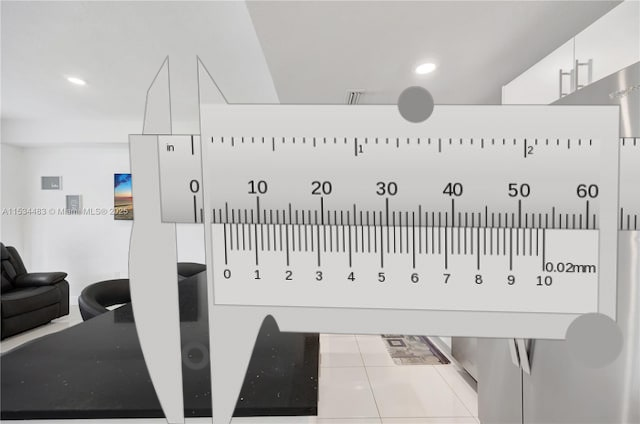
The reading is 4.6 mm
